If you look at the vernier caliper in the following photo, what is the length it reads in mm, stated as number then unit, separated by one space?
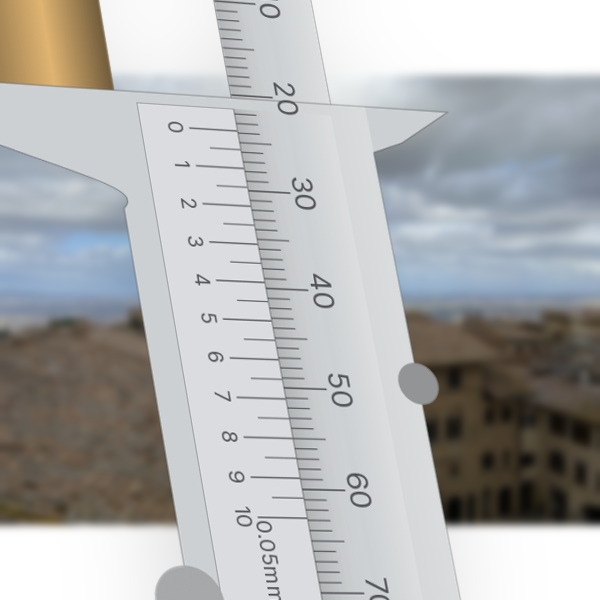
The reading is 23.8 mm
